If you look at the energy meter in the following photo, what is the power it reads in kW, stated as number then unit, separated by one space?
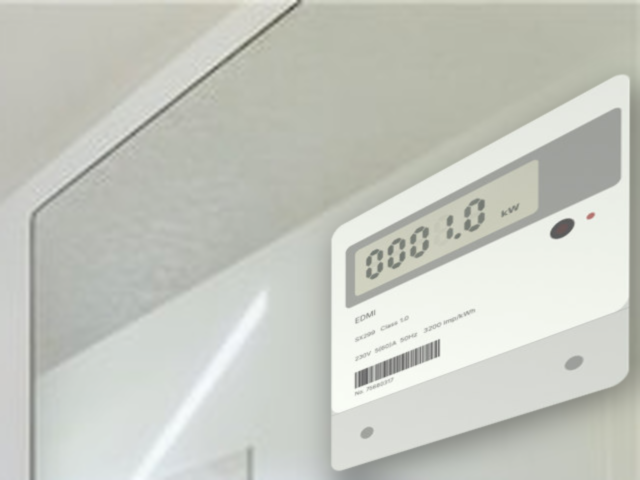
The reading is 1.0 kW
